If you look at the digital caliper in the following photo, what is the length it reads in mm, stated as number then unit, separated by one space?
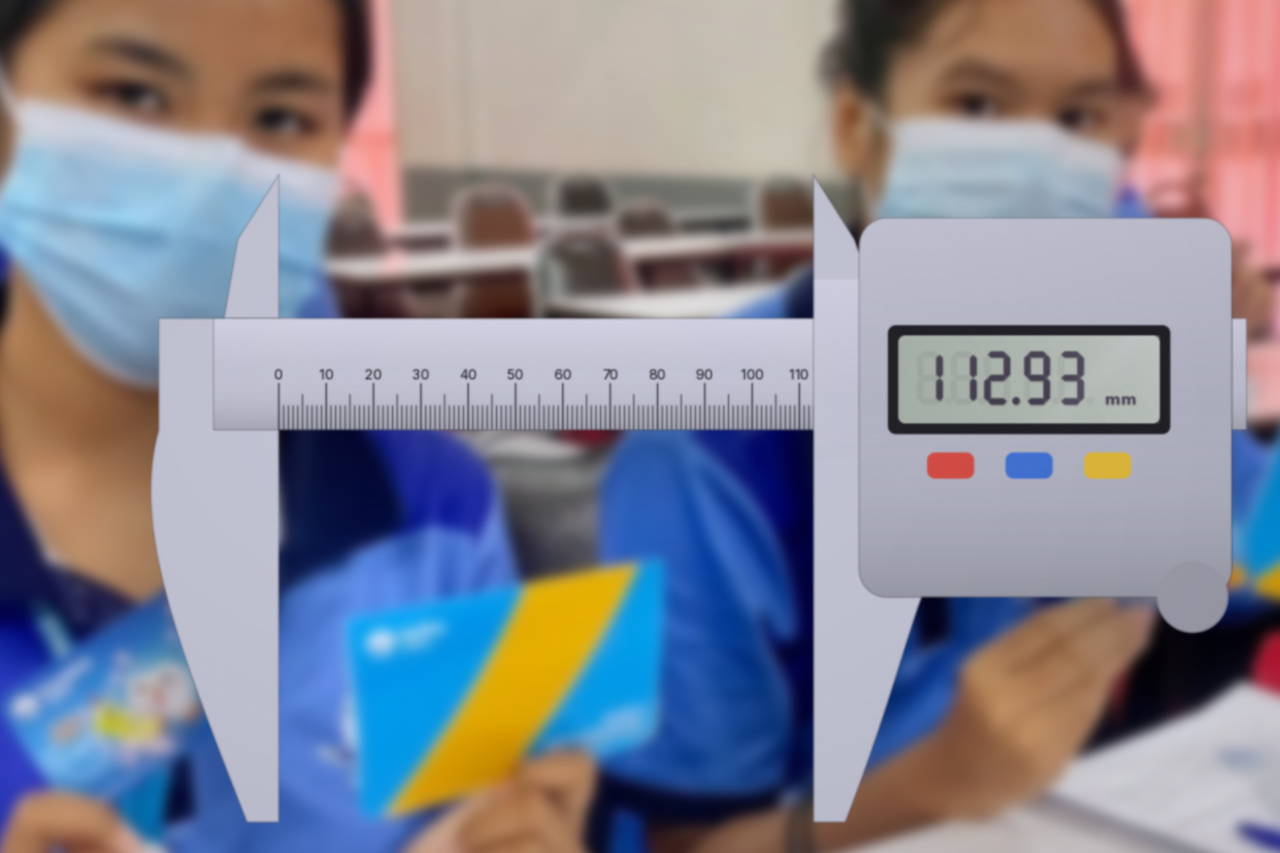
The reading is 112.93 mm
